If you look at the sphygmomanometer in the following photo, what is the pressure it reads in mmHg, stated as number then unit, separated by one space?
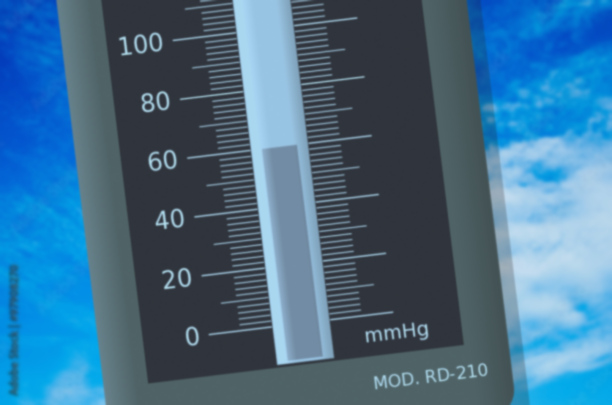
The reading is 60 mmHg
